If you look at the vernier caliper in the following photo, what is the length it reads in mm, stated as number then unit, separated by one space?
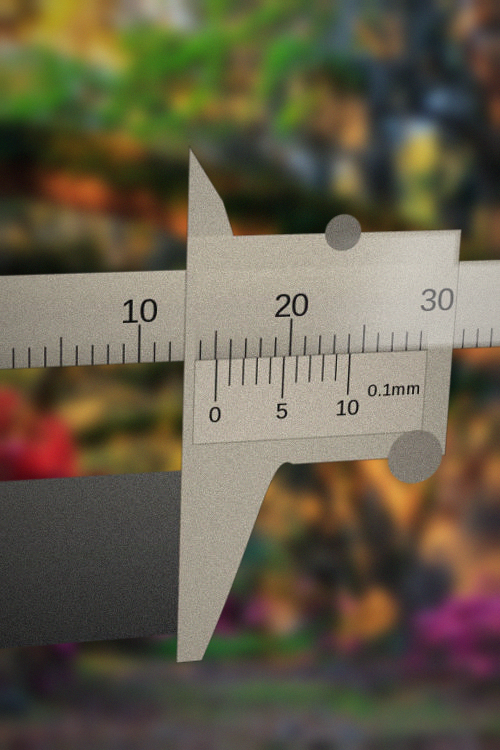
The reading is 15.1 mm
